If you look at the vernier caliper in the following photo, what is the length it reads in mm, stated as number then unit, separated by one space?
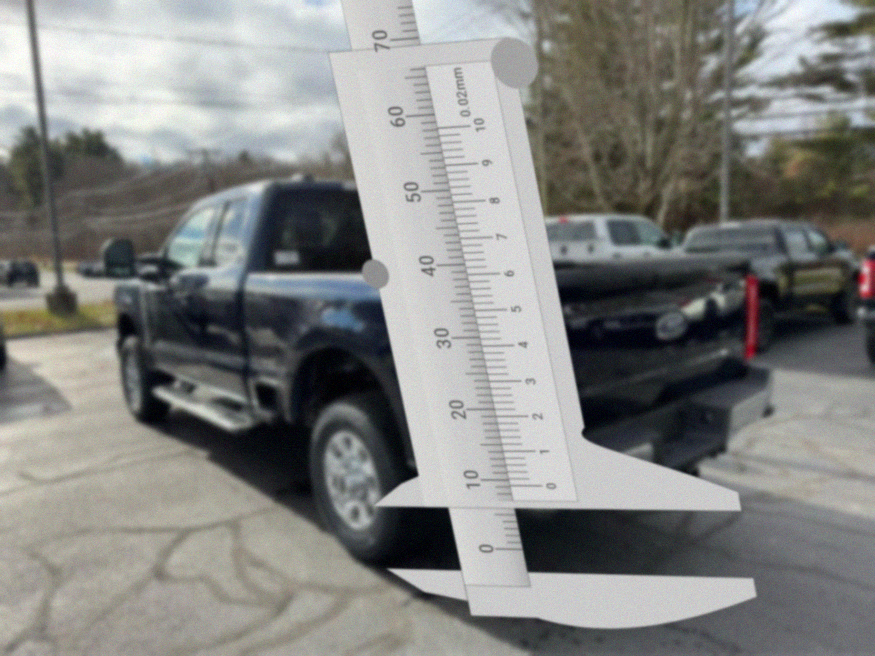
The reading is 9.2 mm
